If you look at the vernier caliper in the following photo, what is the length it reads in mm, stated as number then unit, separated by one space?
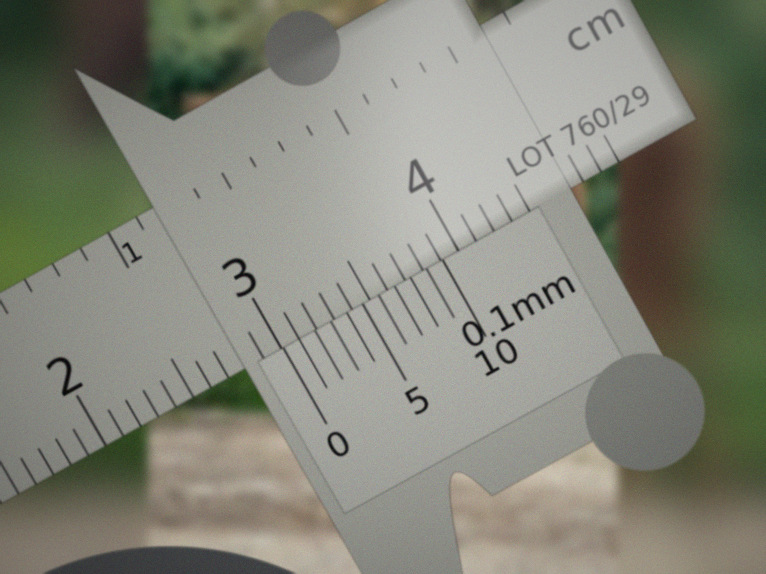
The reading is 30.1 mm
